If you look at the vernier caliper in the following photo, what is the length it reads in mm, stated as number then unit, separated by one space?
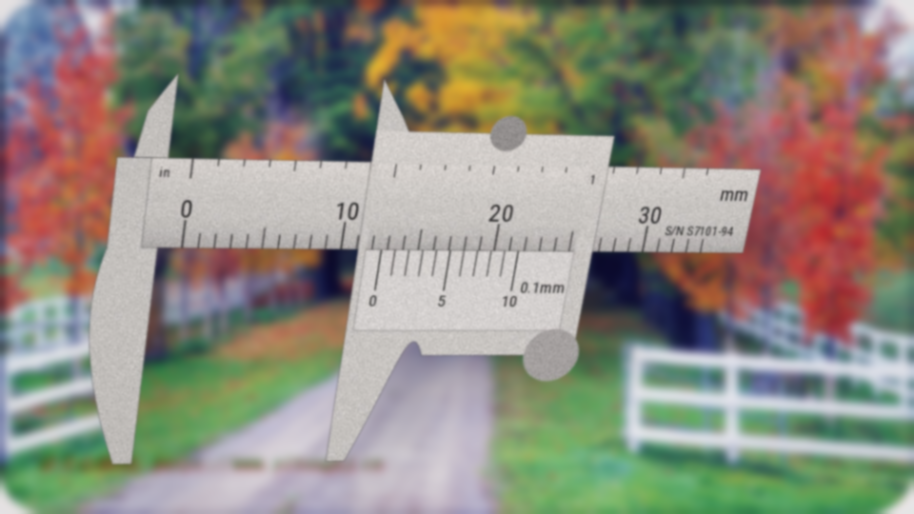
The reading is 12.6 mm
